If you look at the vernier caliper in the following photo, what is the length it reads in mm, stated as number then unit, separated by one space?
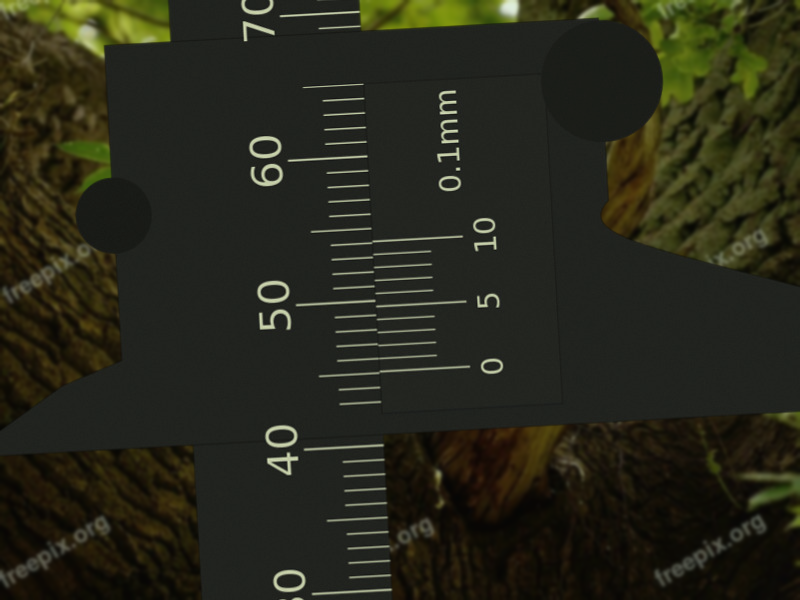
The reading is 45.1 mm
